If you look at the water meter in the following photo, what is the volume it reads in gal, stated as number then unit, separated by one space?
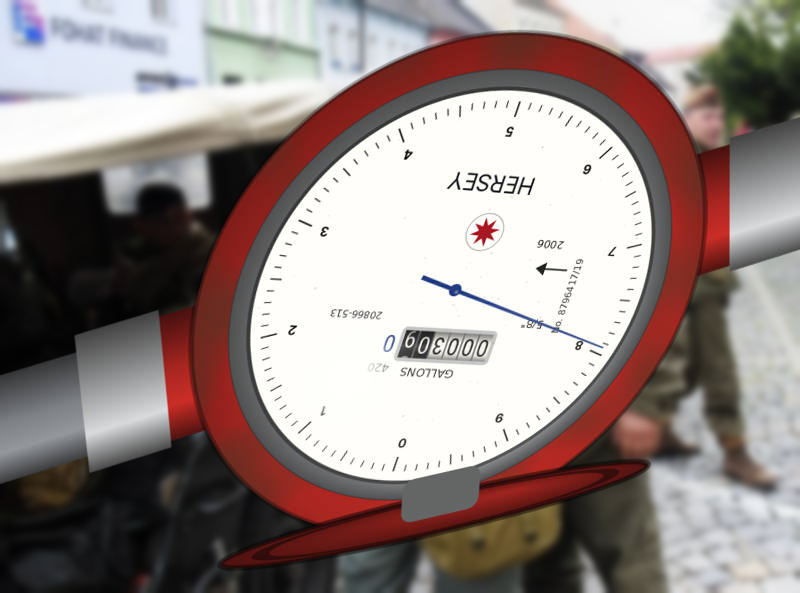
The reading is 3087.9 gal
